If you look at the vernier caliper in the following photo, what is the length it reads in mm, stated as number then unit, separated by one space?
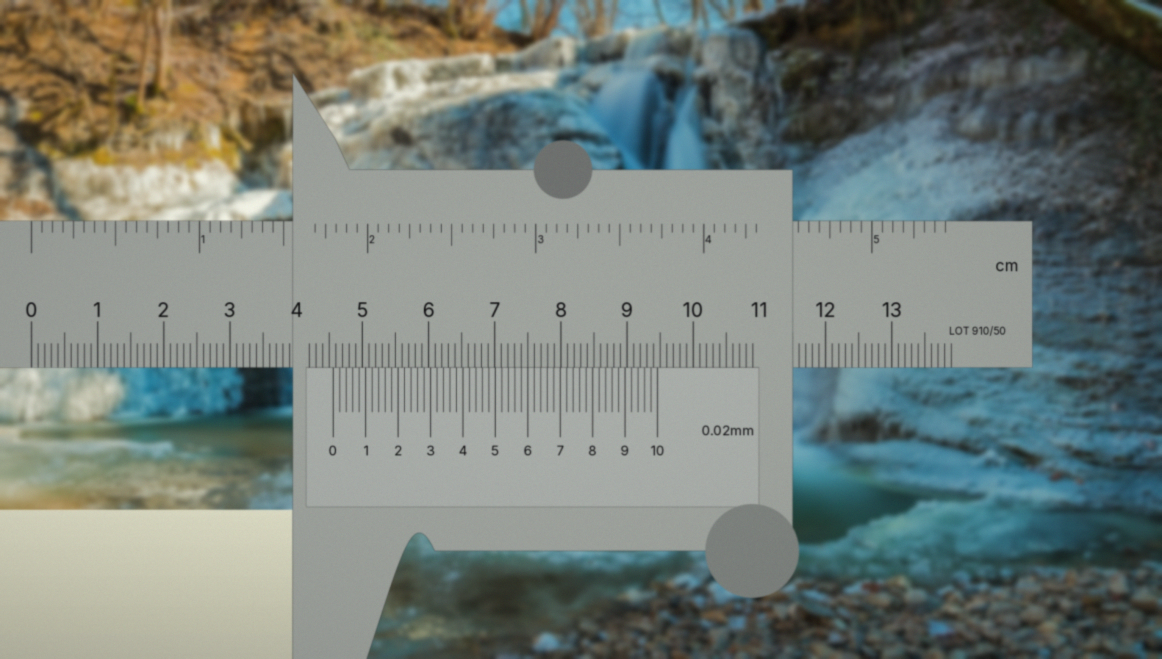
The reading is 45.6 mm
